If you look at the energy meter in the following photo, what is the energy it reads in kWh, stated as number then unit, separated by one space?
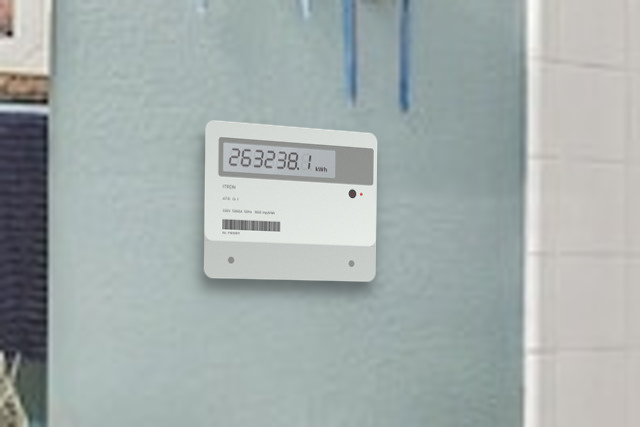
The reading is 263238.1 kWh
